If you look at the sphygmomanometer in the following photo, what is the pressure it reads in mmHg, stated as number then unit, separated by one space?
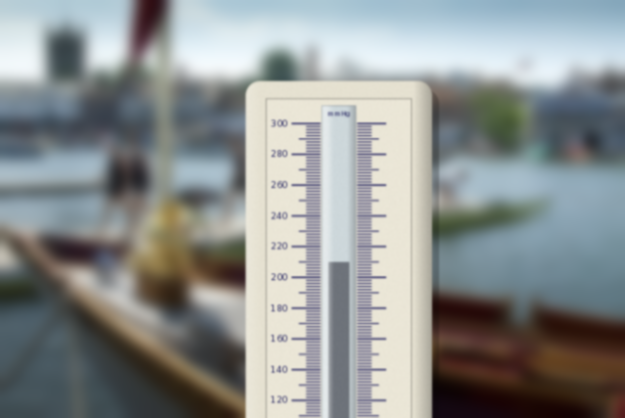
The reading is 210 mmHg
